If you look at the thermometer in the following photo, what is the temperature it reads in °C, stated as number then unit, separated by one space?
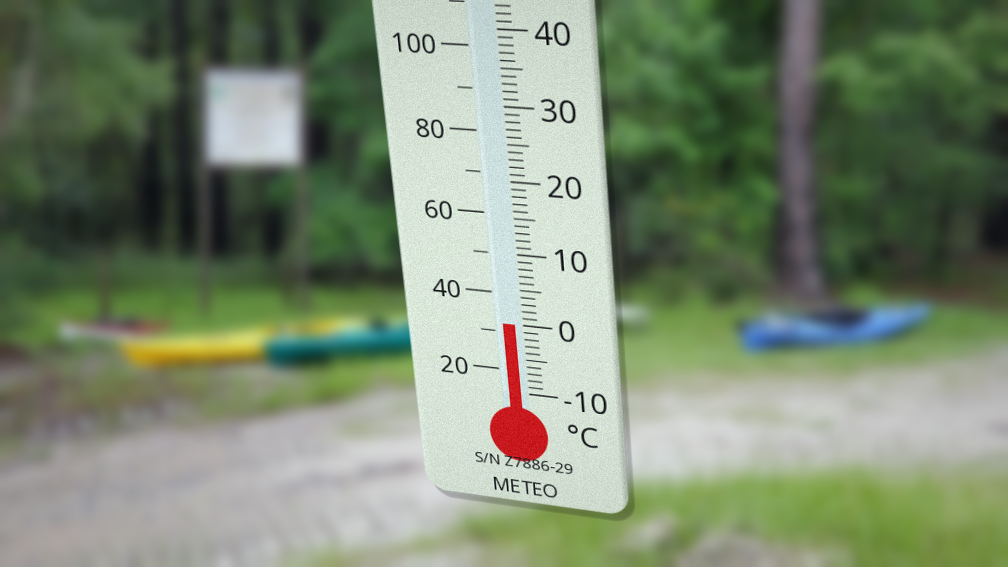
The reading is 0 °C
